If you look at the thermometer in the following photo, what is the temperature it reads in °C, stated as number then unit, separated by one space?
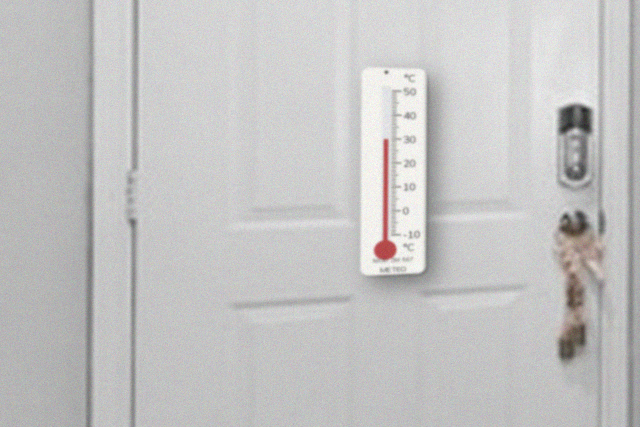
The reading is 30 °C
